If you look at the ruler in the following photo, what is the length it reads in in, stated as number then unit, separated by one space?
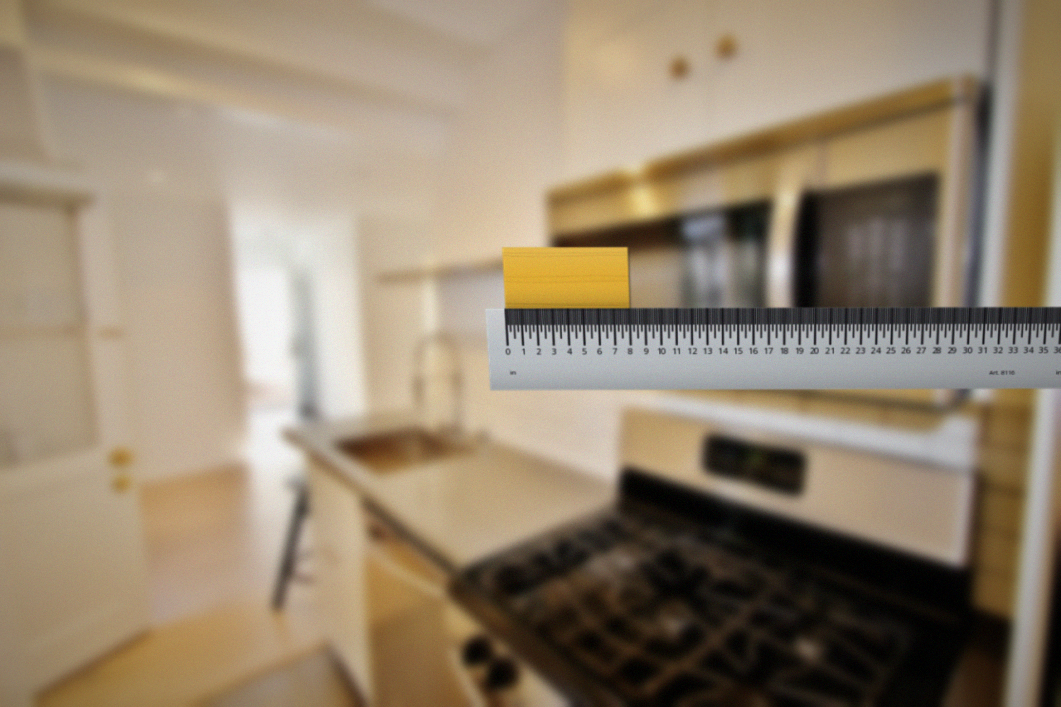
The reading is 8 in
